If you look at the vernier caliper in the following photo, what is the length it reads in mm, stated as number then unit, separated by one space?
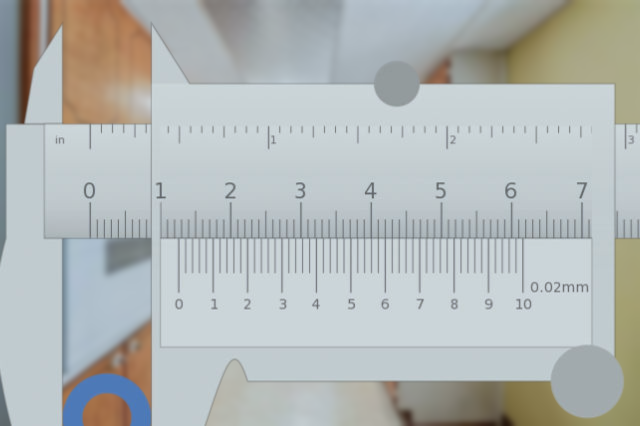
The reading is 12.6 mm
